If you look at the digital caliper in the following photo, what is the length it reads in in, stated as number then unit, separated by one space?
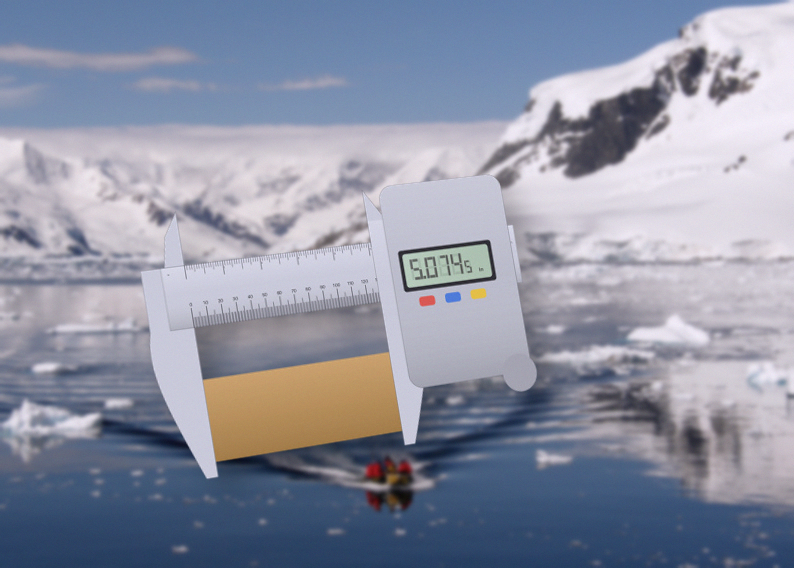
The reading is 5.0745 in
